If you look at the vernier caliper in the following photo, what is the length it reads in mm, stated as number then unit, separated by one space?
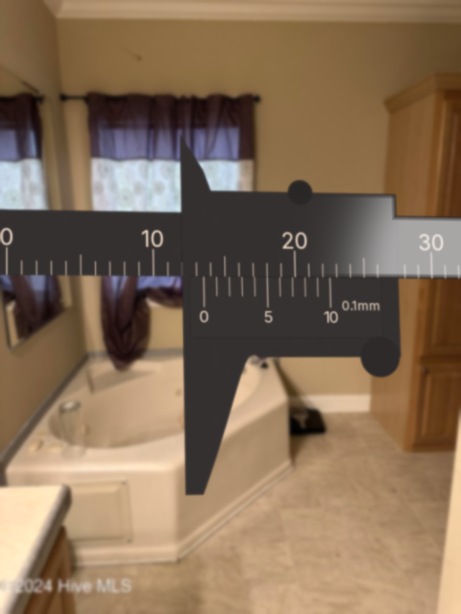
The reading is 13.5 mm
